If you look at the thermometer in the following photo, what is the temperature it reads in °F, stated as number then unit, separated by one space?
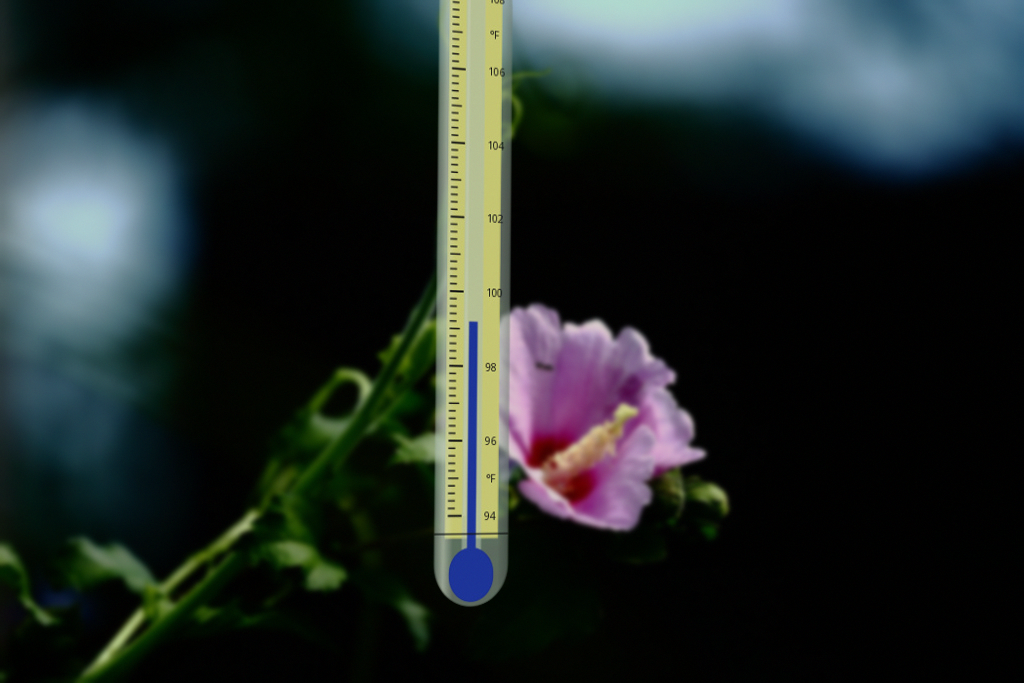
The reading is 99.2 °F
